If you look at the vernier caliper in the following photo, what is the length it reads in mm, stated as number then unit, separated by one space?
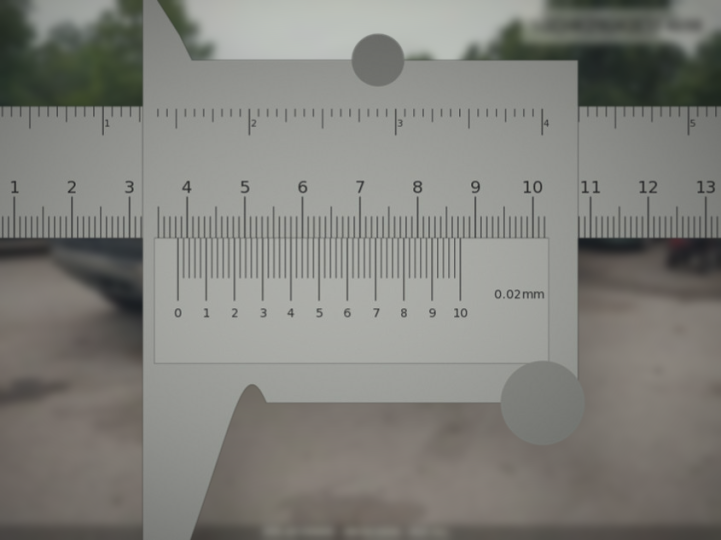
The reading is 38.4 mm
